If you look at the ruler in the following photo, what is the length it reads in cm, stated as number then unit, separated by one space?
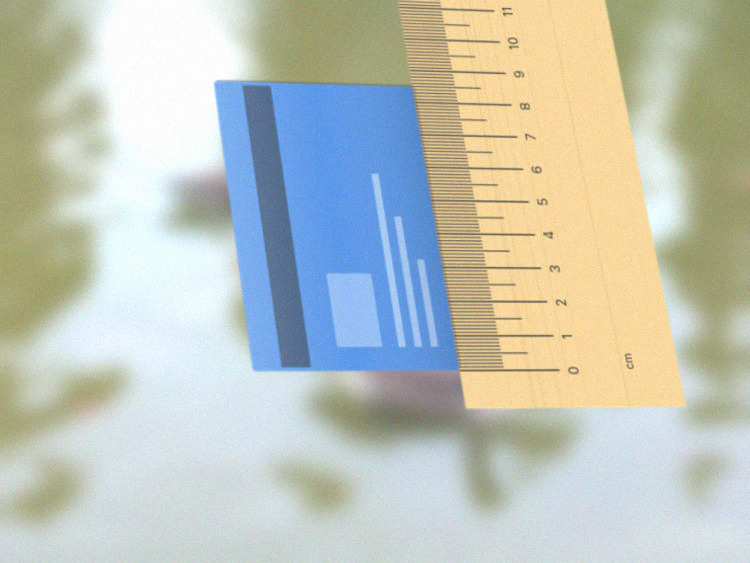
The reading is 8.5 cm
